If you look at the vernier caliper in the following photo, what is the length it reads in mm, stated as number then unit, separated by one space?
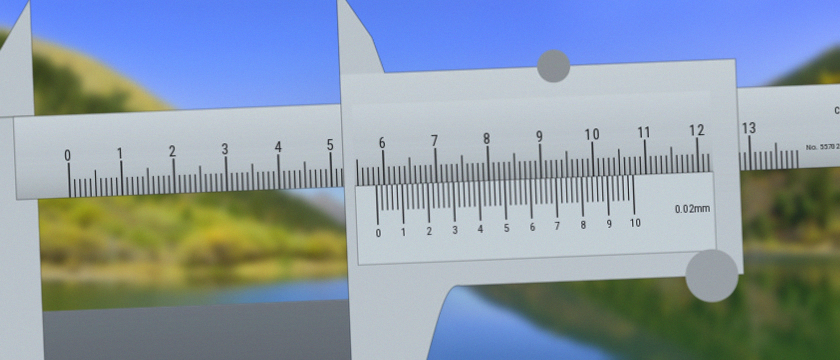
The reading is 58.5 mm
